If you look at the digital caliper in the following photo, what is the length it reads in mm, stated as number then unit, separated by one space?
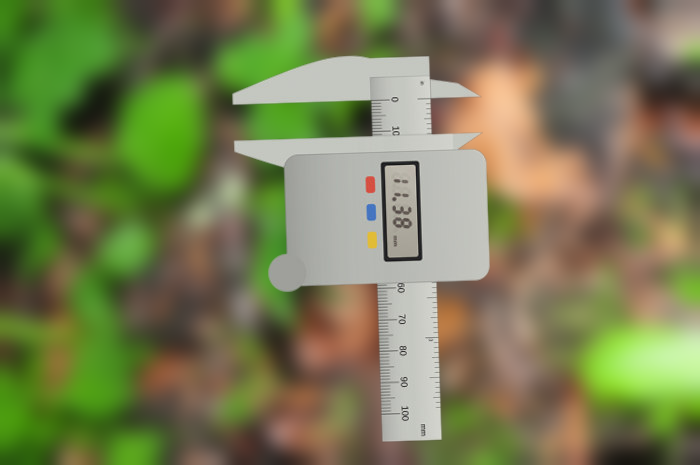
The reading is 11.38 mm
